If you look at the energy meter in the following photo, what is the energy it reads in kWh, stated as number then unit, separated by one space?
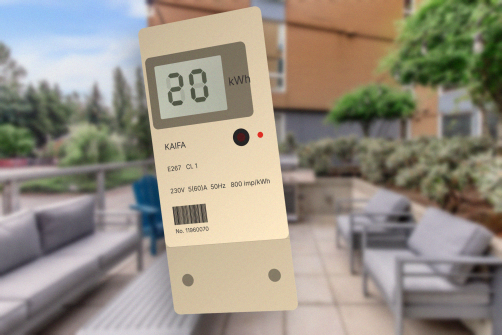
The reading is 20 kWh
